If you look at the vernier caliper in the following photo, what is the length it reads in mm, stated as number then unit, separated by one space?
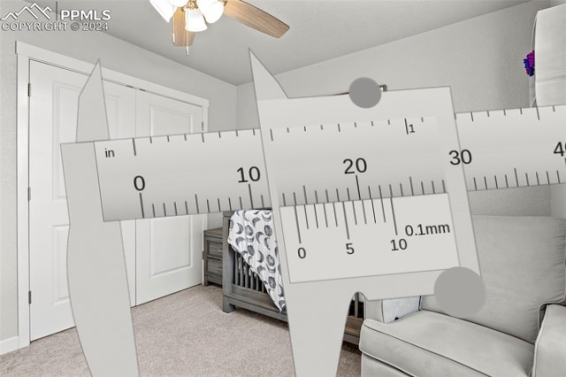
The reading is 13.9 mm
